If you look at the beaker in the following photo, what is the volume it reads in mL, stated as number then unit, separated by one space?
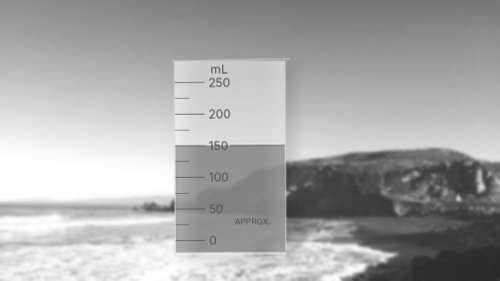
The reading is 150 mL
